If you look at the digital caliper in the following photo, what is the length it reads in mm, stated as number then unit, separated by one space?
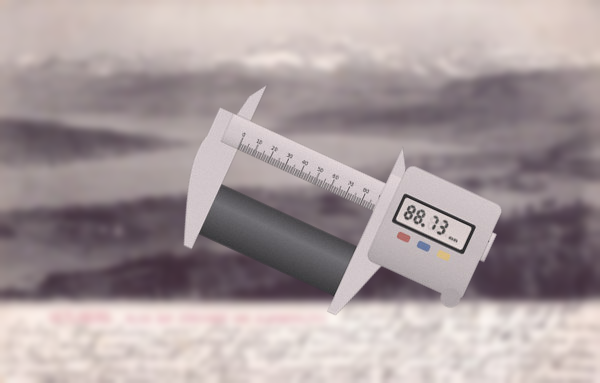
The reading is 88.73 mm
